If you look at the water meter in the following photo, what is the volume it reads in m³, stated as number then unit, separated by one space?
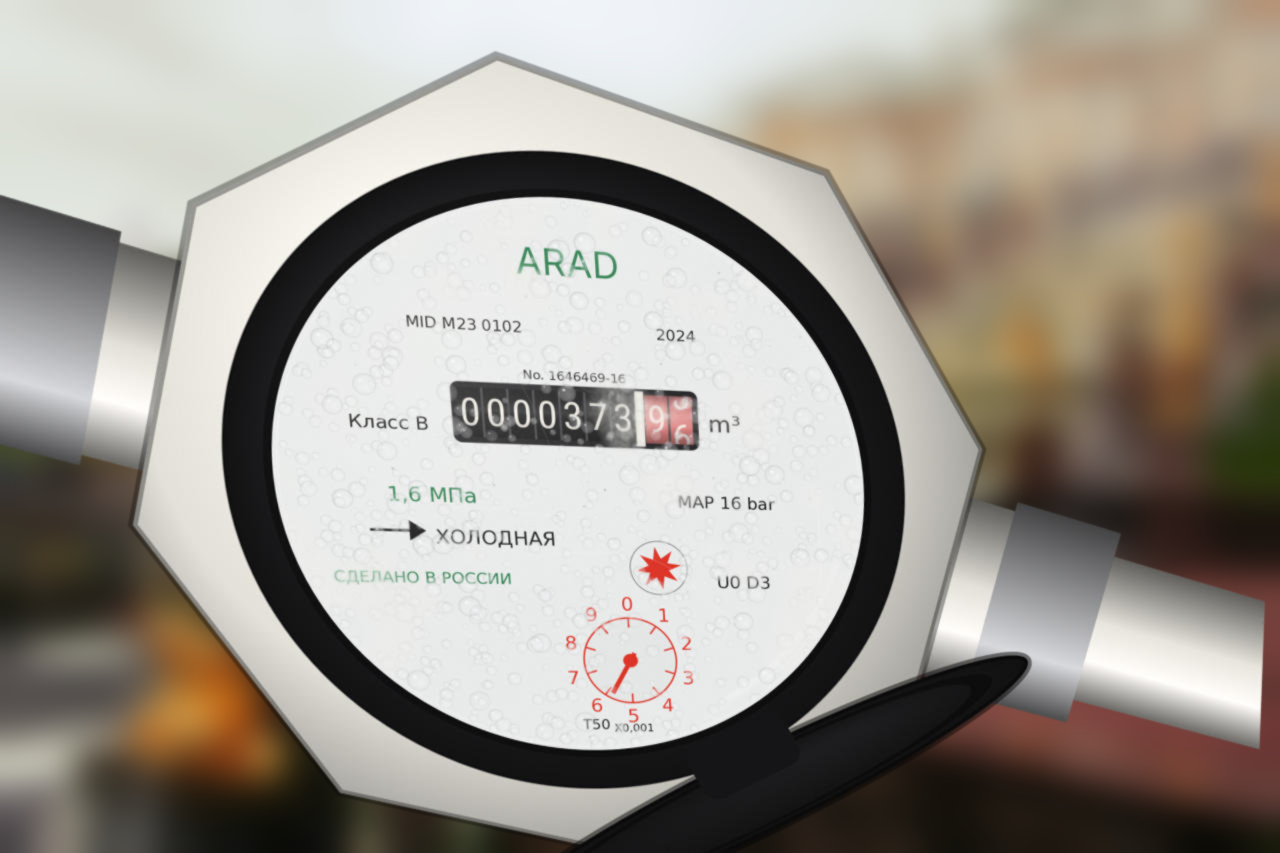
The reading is 373.955 m³
